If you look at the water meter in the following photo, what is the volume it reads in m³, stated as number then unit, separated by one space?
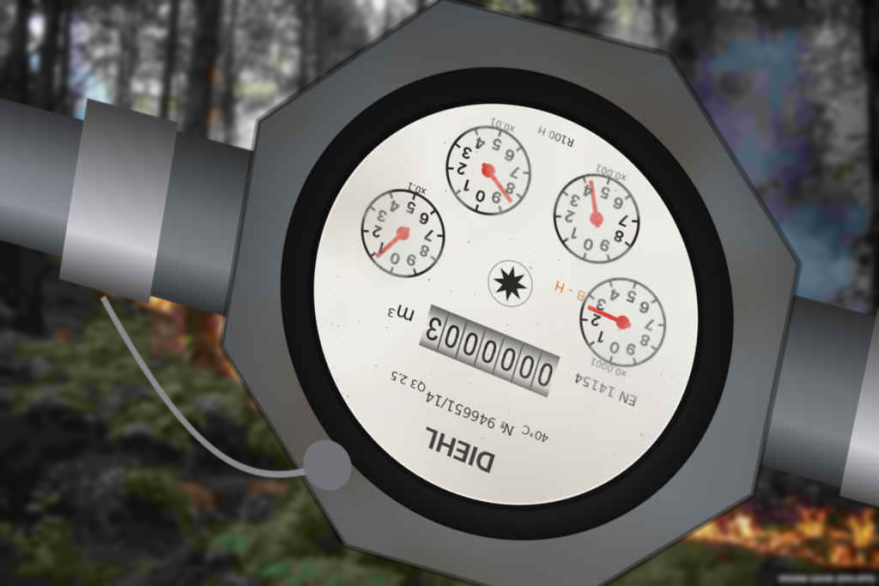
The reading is 3.0842 m³
